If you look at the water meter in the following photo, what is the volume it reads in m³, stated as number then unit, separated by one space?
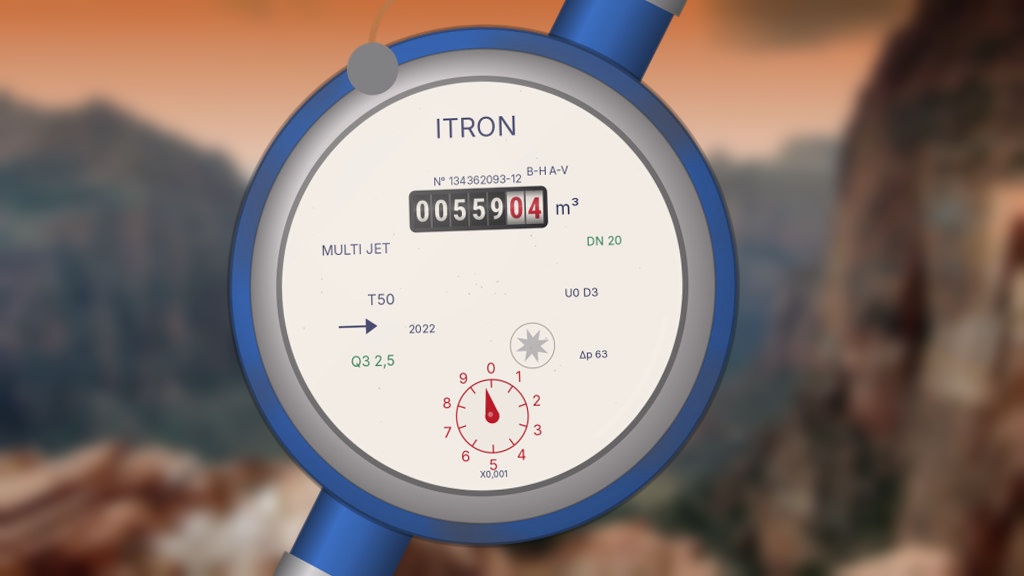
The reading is 559.039 m³
